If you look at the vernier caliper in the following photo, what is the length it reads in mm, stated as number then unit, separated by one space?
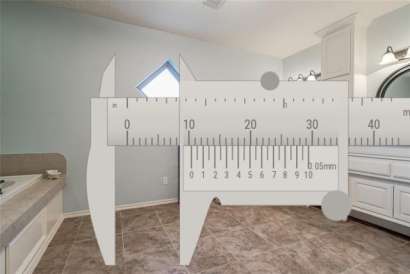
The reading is 10.4 mm
